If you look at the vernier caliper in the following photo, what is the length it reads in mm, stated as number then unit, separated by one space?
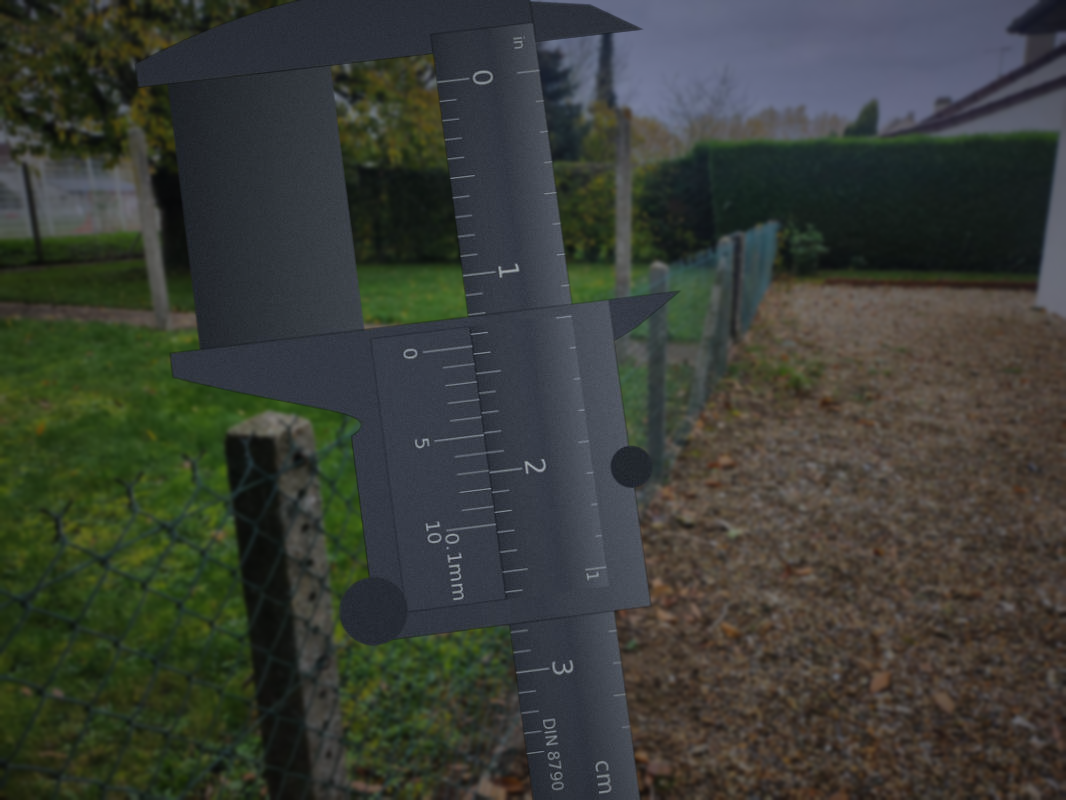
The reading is 13.6 mm
